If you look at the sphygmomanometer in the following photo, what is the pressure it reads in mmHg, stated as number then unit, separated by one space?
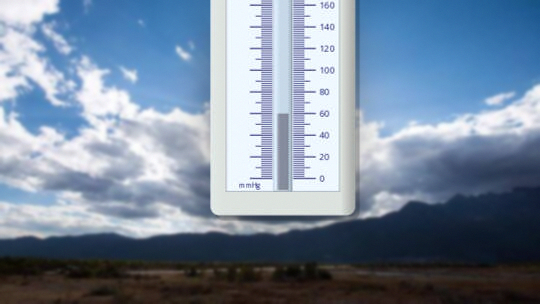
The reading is 60 mmHg
